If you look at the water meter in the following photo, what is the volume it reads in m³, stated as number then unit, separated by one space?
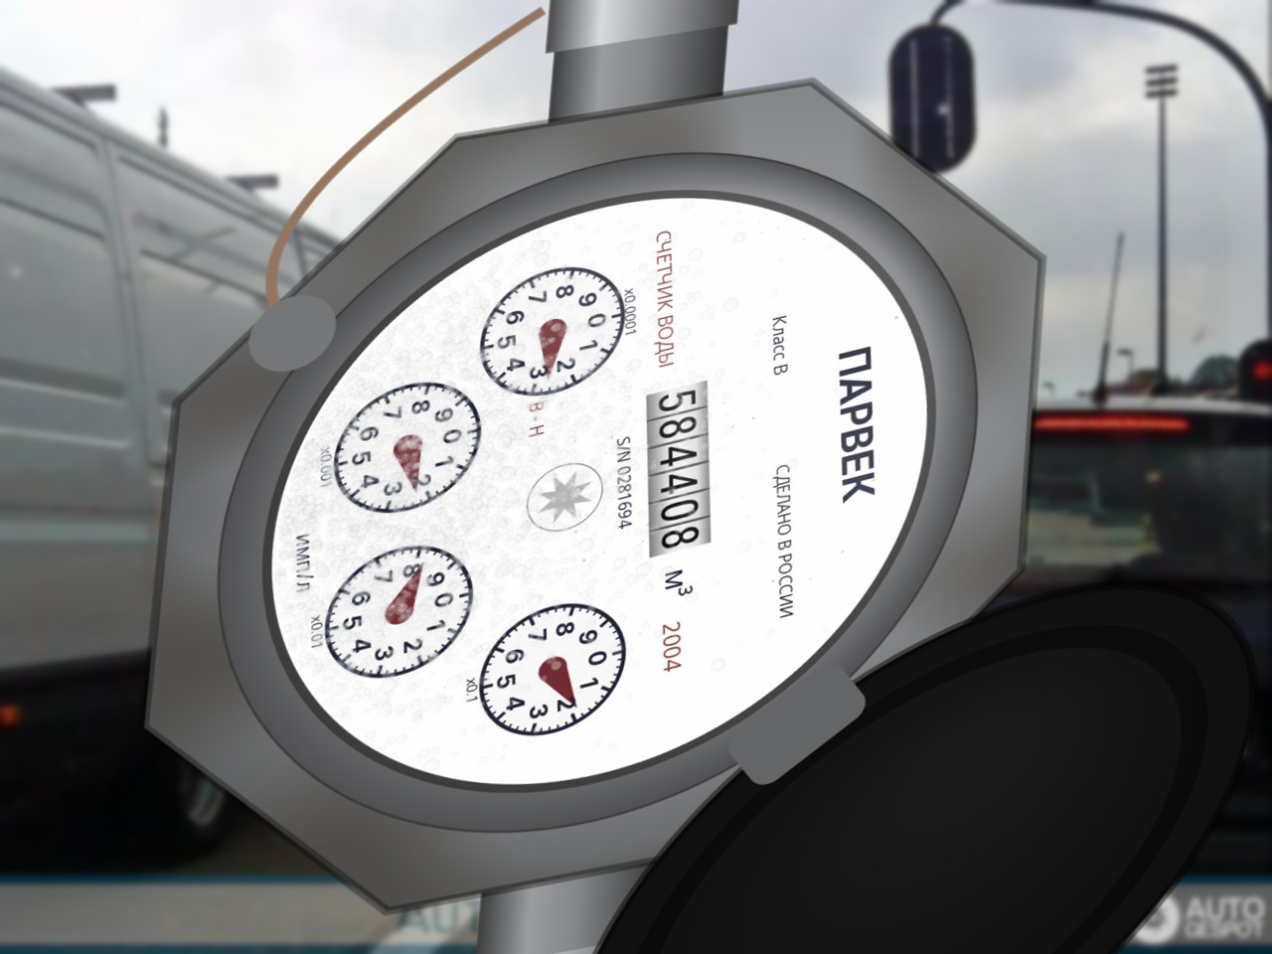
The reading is 584408.1822 m³
